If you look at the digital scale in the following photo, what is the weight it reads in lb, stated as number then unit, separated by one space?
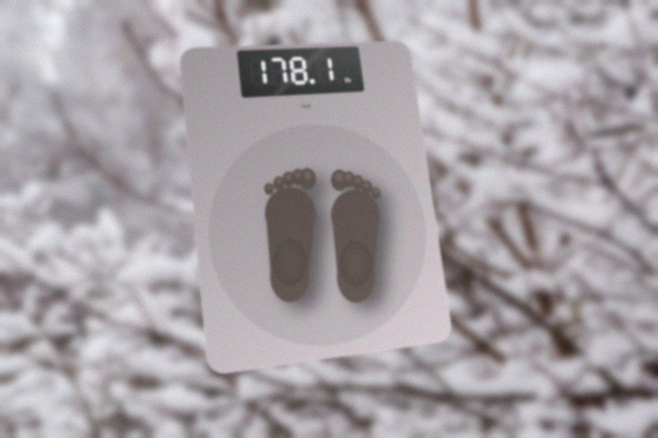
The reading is 178.1 lb
